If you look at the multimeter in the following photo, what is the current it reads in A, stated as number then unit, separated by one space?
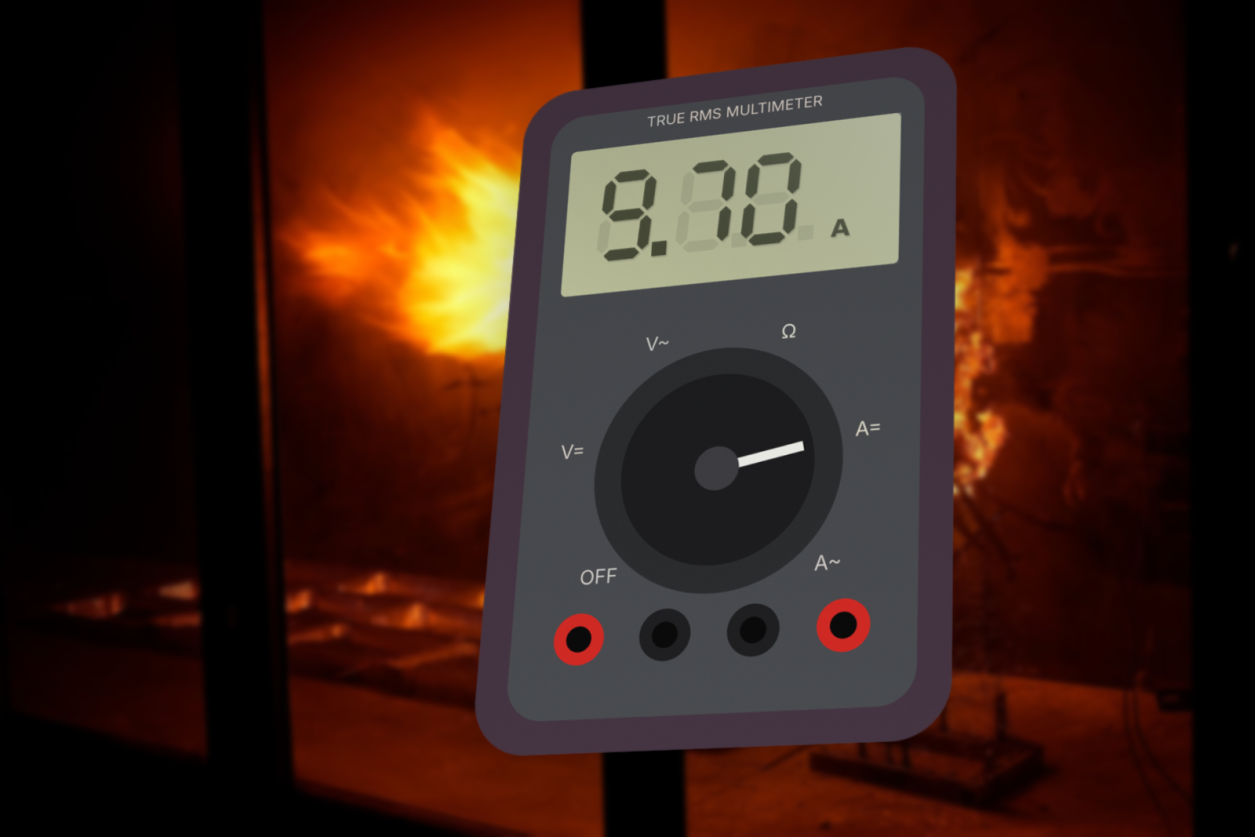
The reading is 9.70 A
